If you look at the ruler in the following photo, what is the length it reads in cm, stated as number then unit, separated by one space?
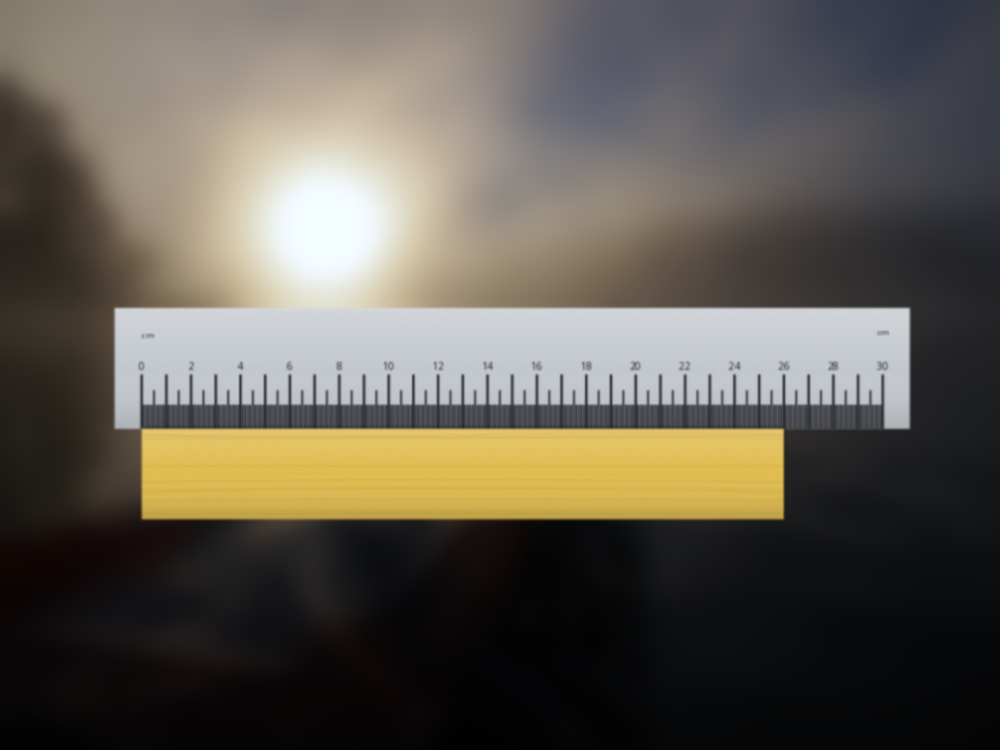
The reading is 26 cm
